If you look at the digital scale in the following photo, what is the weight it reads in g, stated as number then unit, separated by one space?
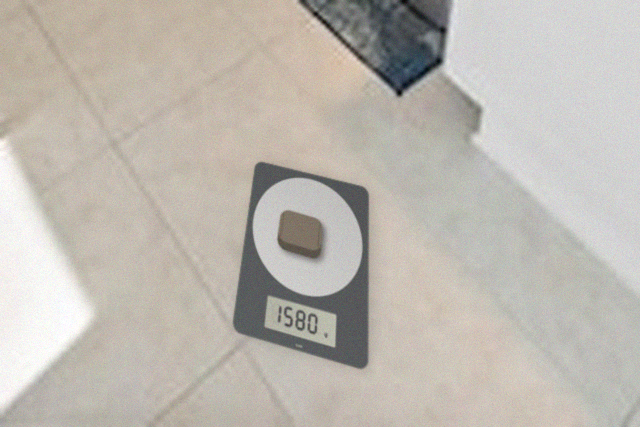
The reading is 1580 g
